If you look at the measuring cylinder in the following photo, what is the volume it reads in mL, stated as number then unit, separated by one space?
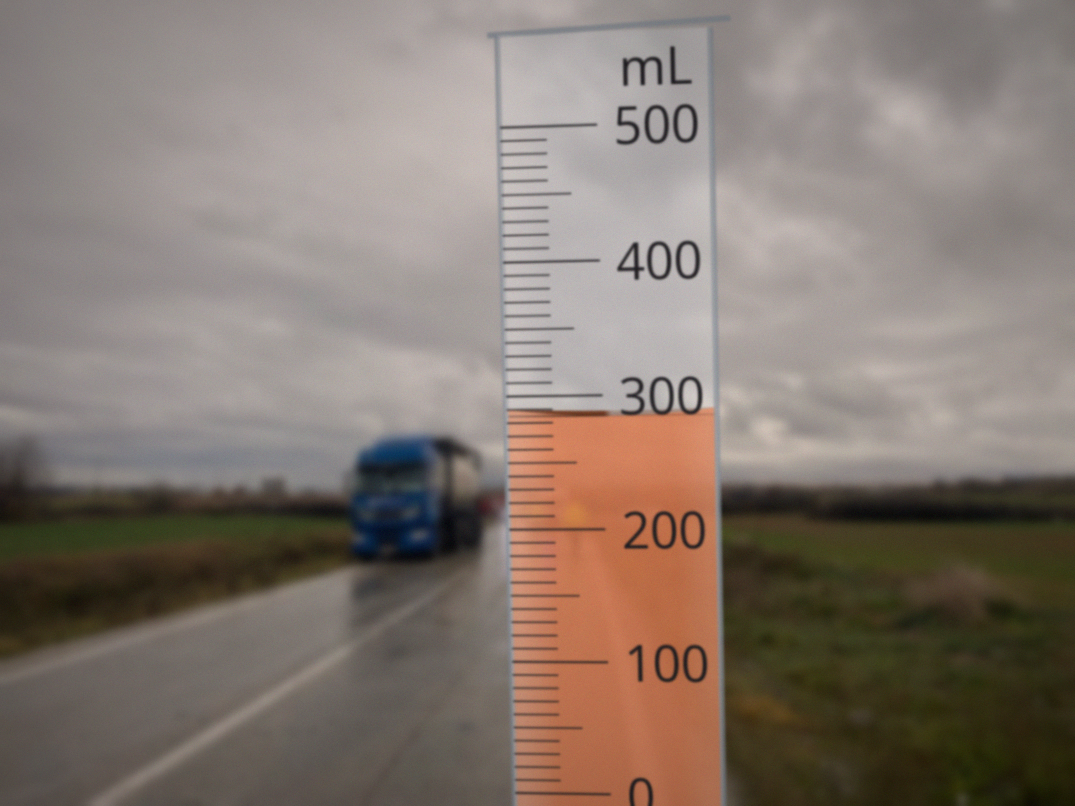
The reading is 285 mL
